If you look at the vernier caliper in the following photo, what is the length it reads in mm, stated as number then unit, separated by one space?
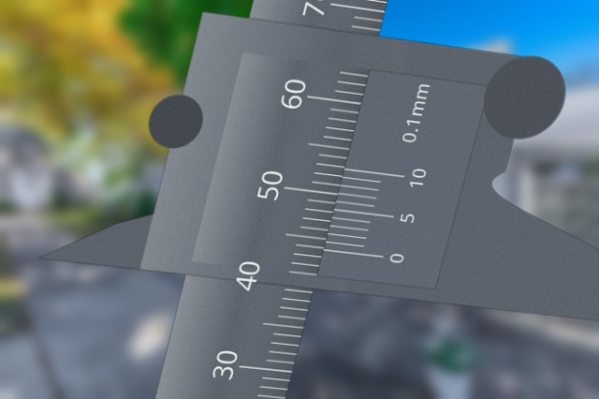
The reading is 43.8 mm
